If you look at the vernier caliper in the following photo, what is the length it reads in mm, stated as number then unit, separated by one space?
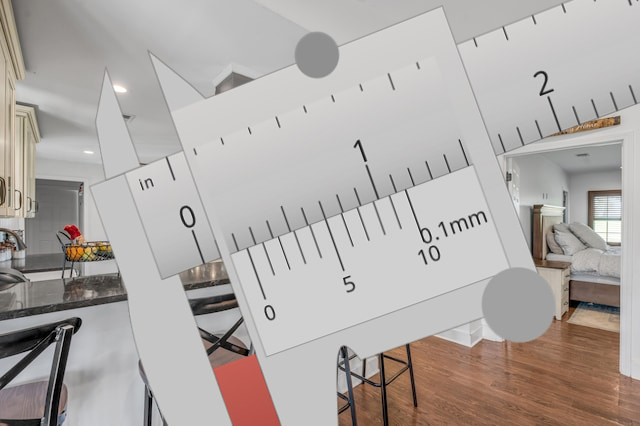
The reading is 2.5 mm
